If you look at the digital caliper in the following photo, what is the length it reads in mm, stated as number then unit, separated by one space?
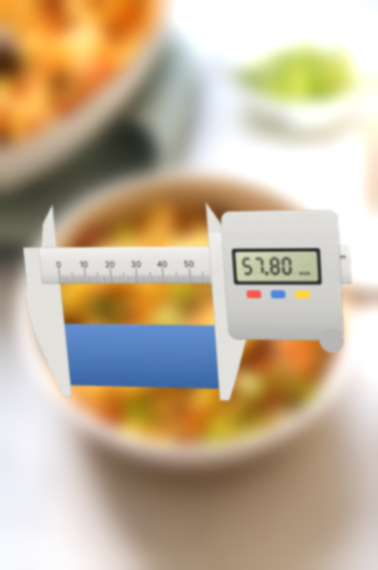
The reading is 57.80 mm
